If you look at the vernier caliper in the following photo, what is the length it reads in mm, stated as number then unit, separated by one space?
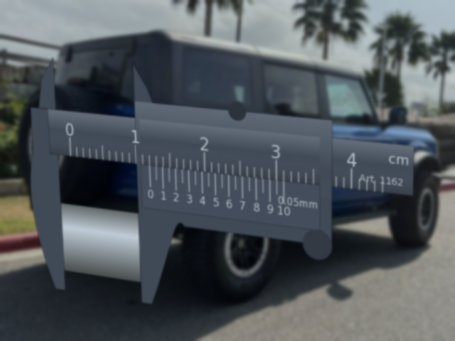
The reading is 12.0 mm
